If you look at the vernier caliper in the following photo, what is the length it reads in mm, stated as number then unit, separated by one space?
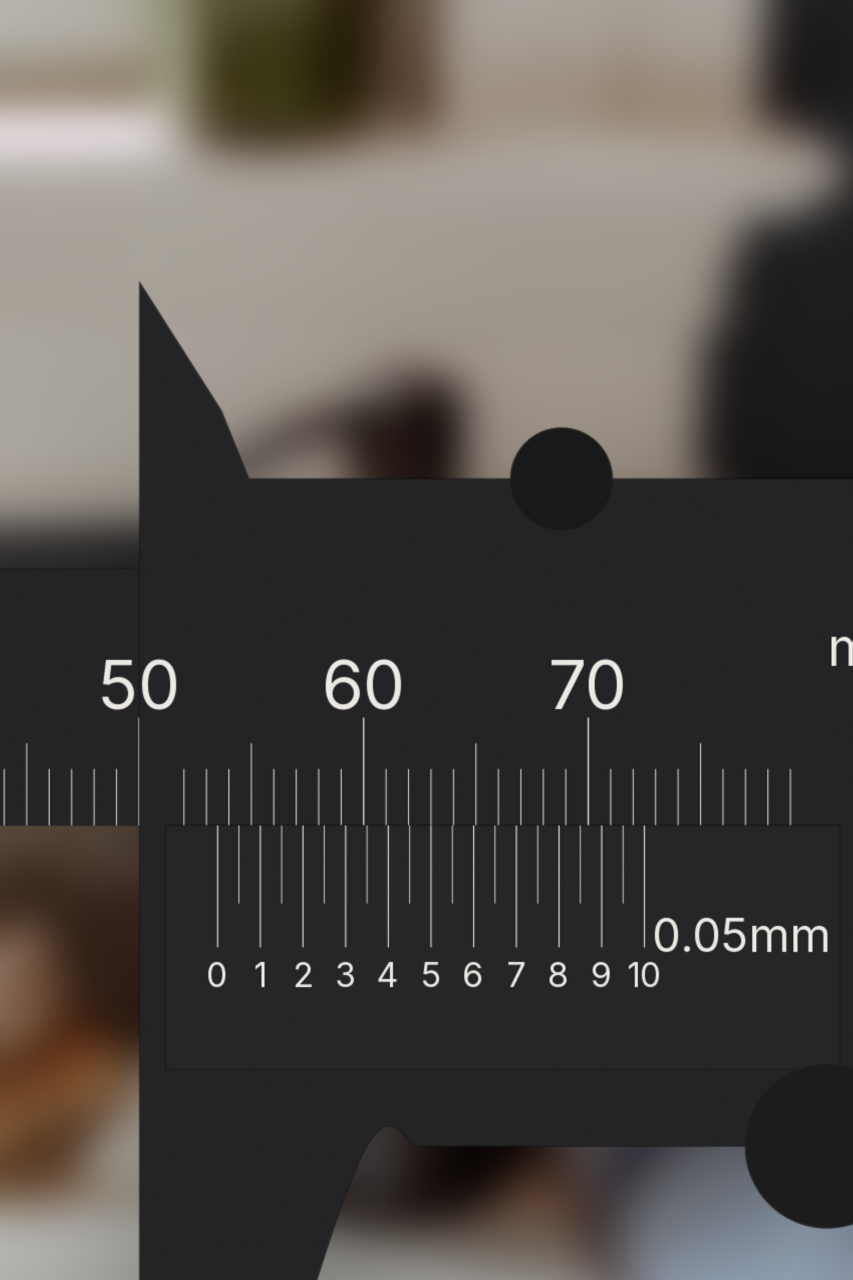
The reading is 53.5 mm
